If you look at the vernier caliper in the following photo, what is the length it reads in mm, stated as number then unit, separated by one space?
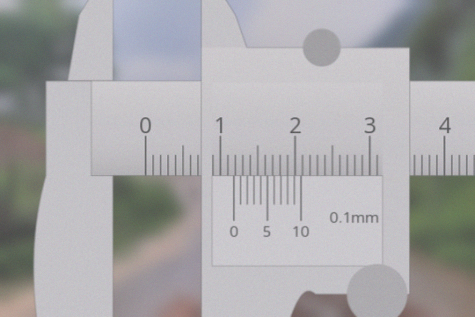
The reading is 11.8 mm
